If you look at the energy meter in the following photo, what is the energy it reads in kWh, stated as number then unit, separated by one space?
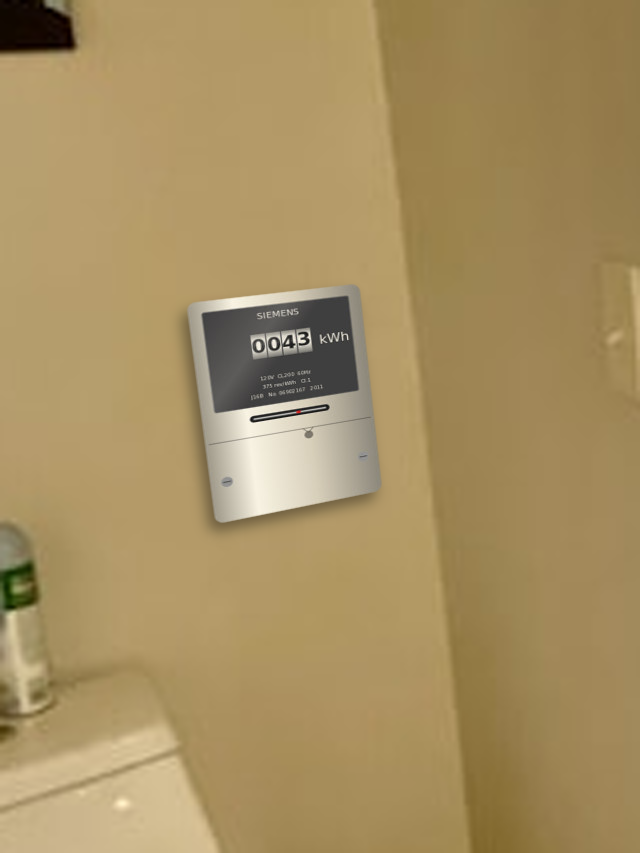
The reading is 43 kWh
